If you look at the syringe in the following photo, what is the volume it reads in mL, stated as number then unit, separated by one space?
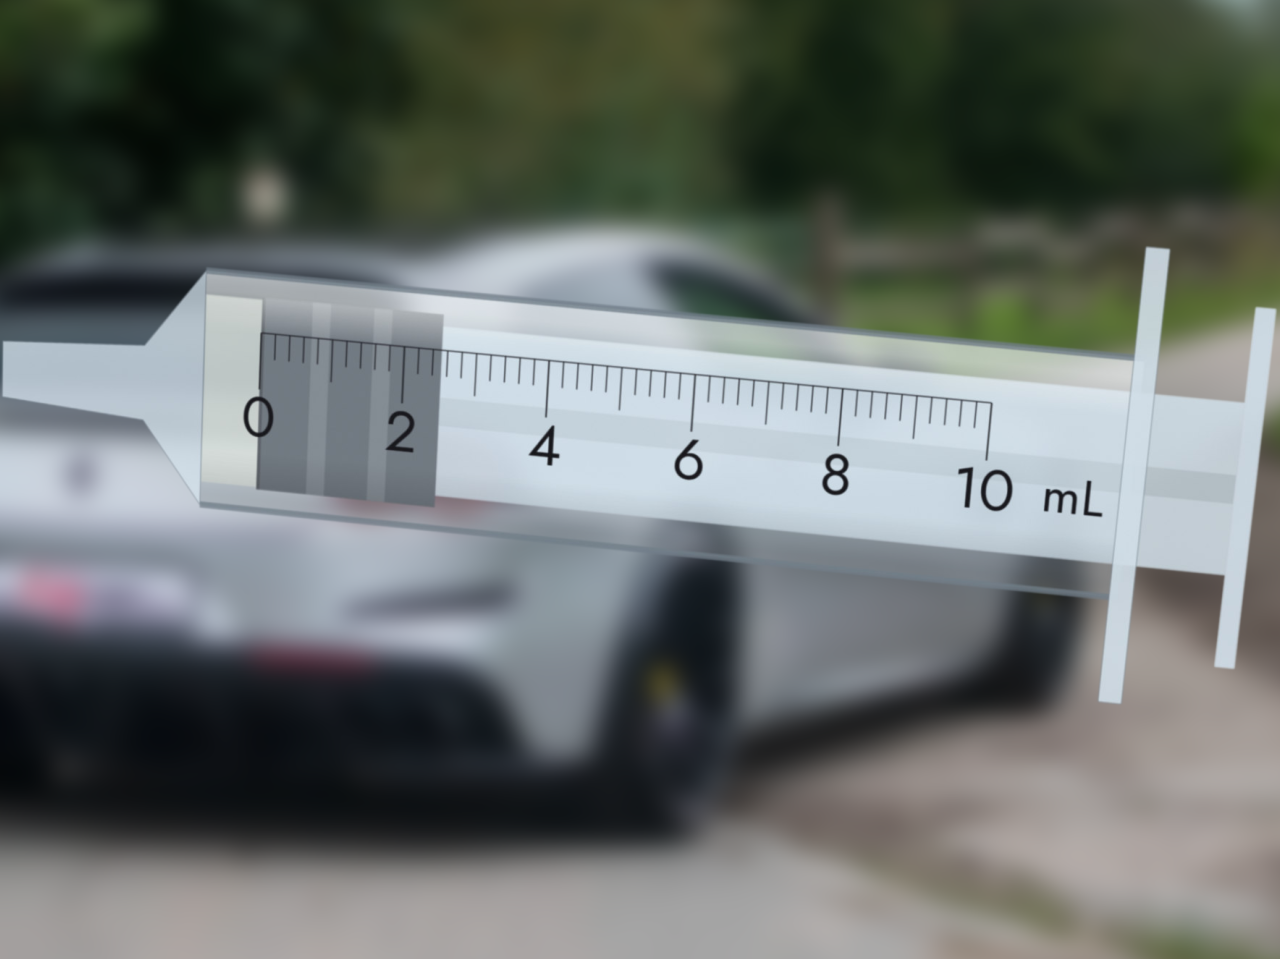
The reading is 0 mL
